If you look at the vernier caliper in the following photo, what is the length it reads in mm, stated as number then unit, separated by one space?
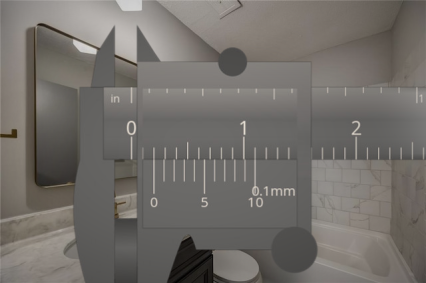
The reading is 2.0 mm
